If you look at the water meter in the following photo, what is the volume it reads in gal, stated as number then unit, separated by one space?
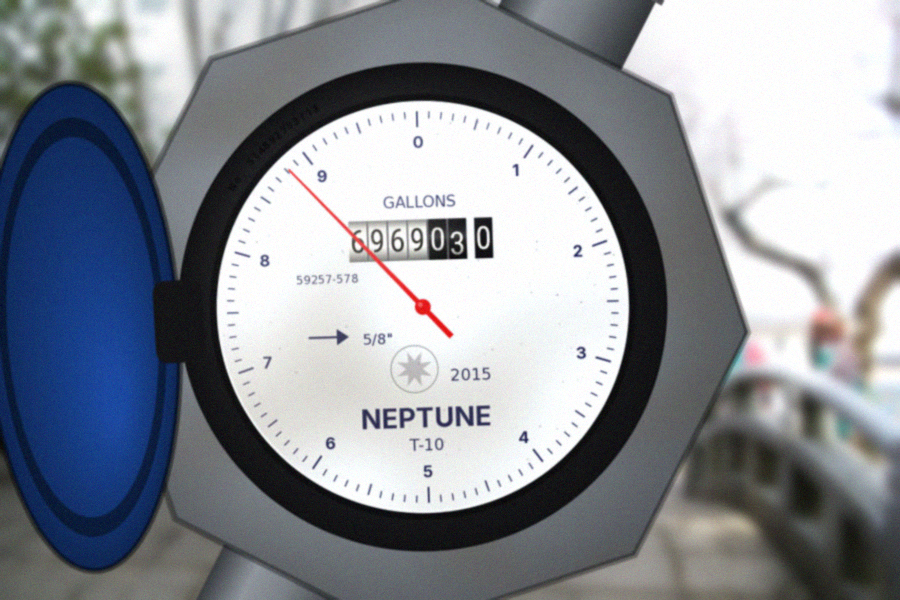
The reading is 6969028.8 gal
